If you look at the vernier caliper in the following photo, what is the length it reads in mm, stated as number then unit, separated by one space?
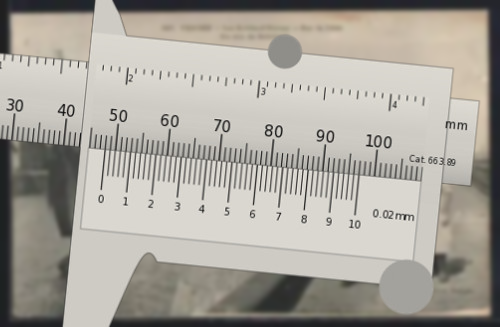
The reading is 48.0 mm
